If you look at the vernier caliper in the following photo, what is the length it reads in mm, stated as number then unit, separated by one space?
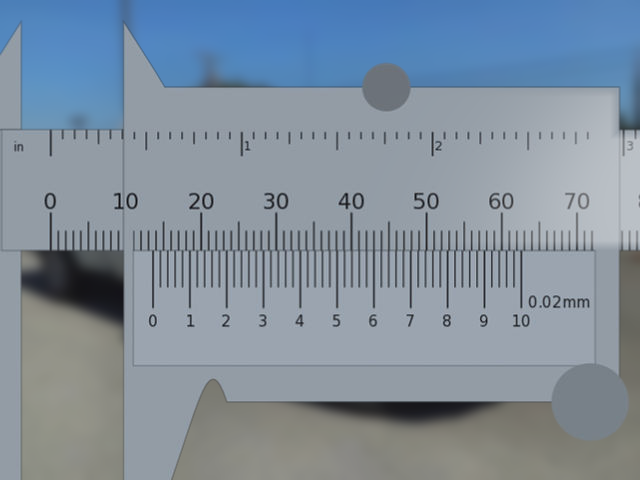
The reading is 13.6 mm
